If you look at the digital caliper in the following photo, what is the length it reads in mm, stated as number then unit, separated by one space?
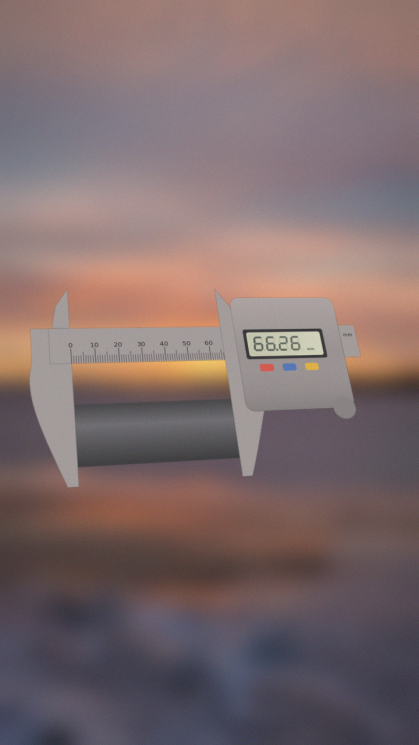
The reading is 66.26 mm
